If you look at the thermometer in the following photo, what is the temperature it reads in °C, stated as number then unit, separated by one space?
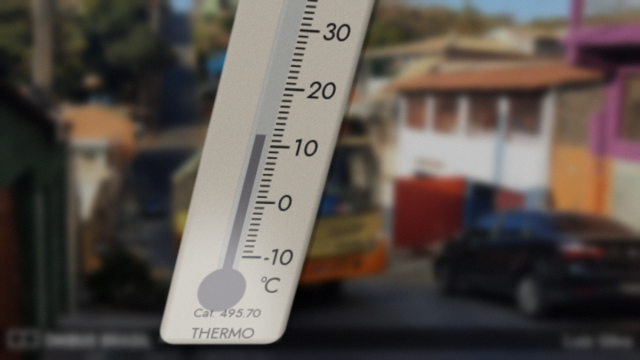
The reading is 12 °C
